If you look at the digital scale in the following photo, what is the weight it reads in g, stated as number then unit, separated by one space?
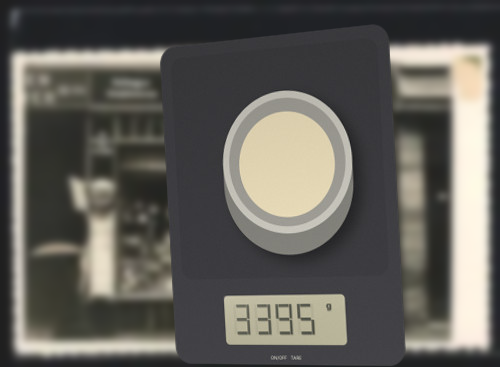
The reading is 3395 g
